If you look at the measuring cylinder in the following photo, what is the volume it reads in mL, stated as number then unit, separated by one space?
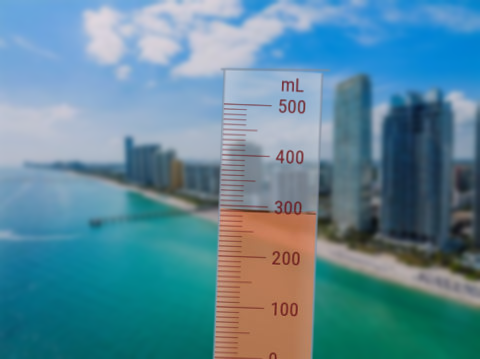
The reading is 290 mL
